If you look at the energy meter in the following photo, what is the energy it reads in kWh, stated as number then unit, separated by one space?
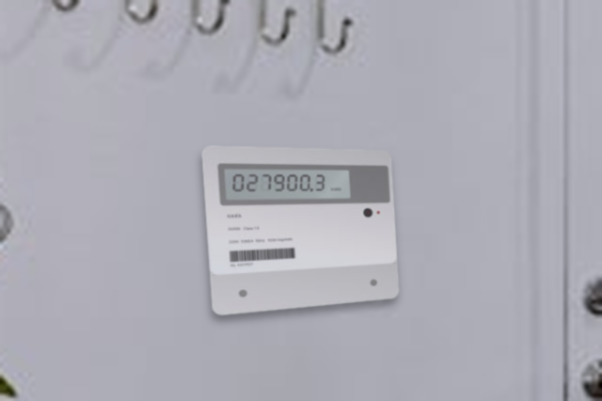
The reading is 27900.3 kWh
